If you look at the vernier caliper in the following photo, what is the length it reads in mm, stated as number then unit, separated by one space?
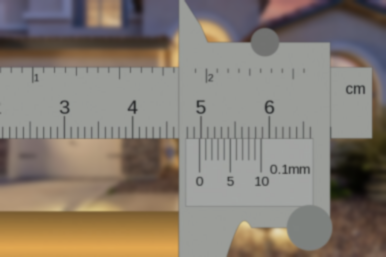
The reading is 49.8 mm
